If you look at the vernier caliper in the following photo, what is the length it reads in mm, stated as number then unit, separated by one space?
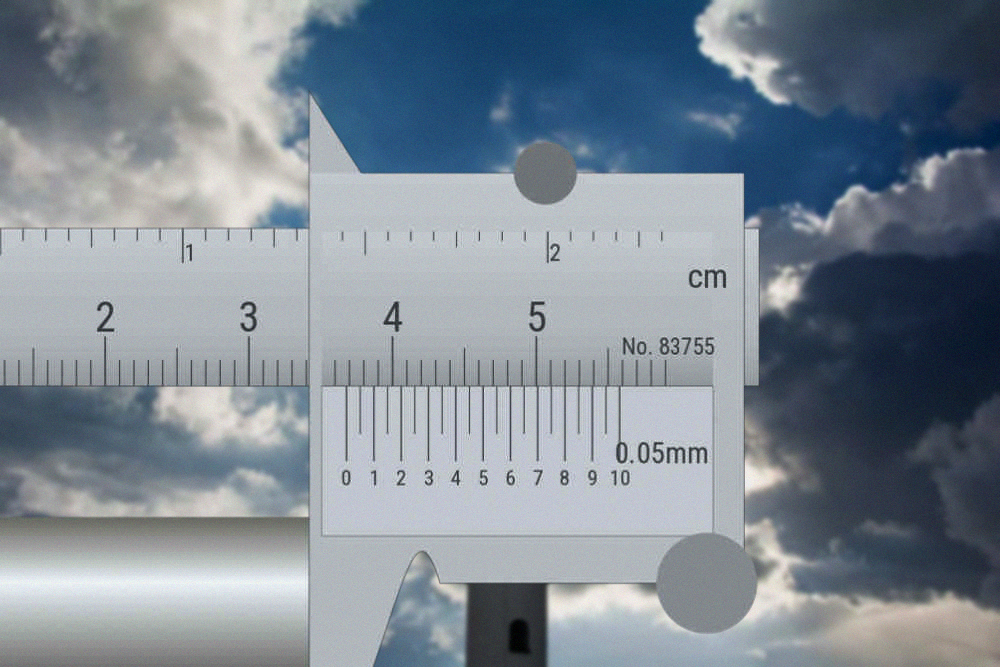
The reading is 36.8 mm
